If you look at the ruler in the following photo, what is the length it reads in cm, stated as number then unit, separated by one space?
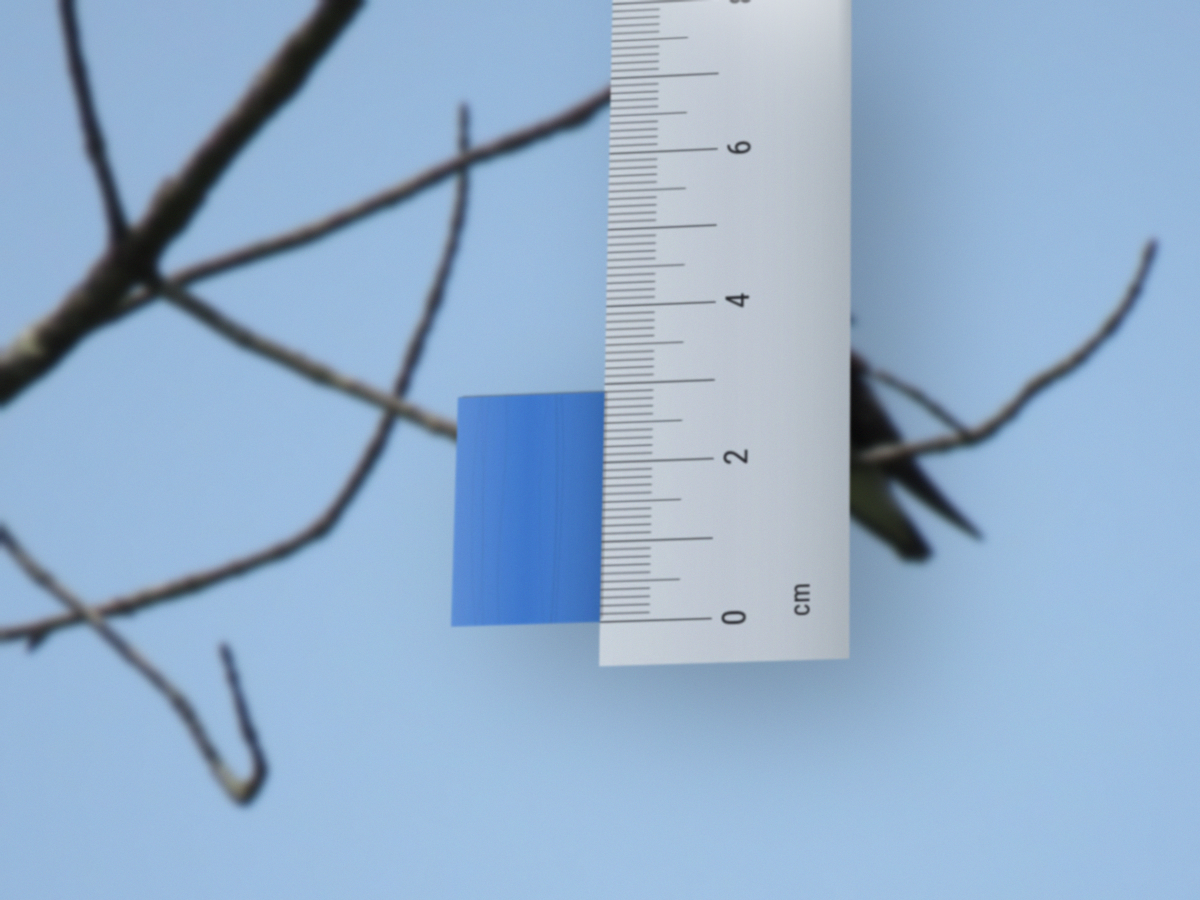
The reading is 2.9 cm
